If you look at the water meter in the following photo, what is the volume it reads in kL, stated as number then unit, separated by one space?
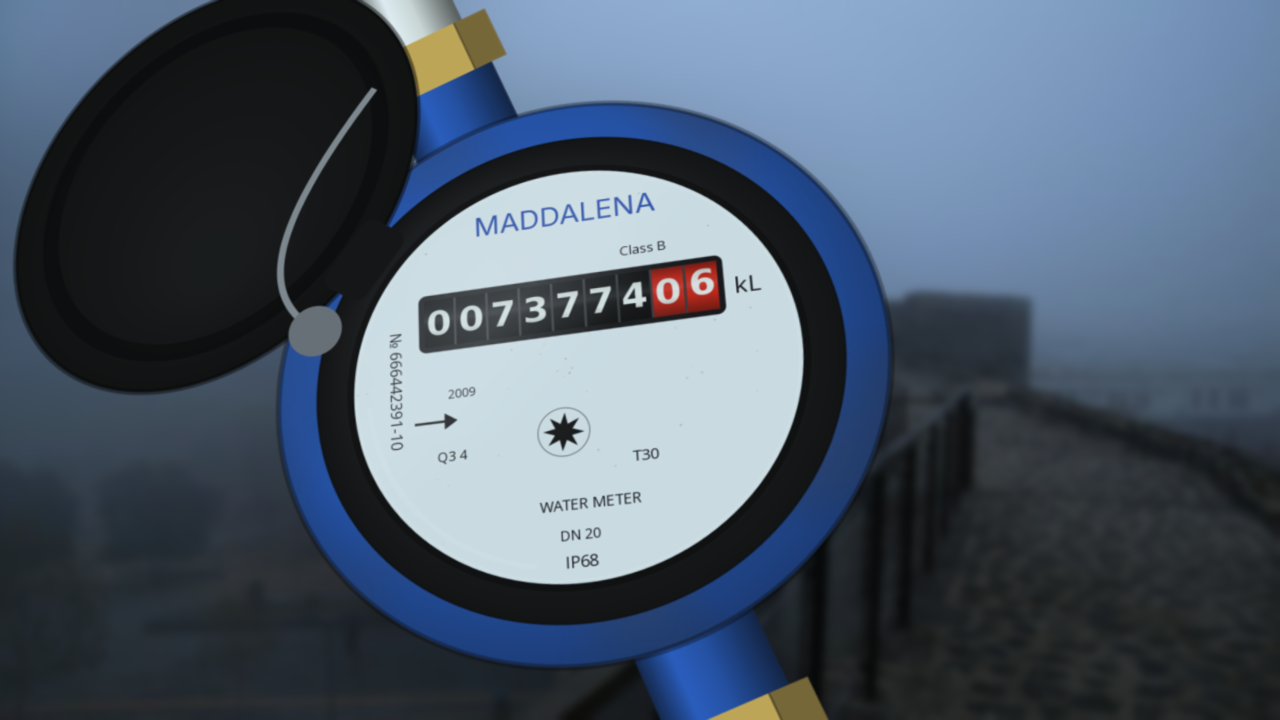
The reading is 73774.06 kL
